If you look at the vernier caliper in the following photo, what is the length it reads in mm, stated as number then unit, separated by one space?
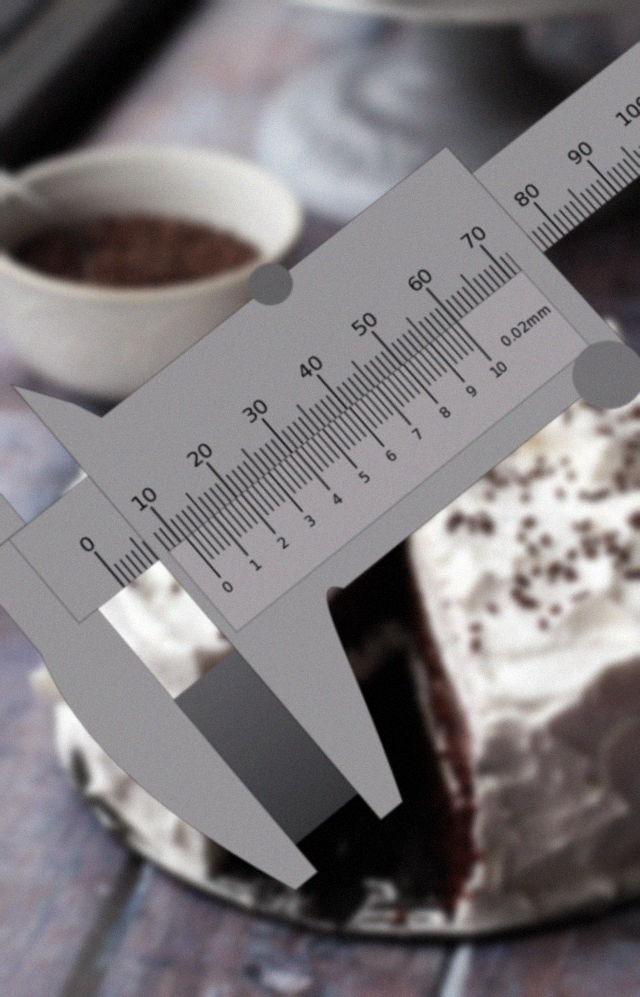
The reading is 11.0 mm
